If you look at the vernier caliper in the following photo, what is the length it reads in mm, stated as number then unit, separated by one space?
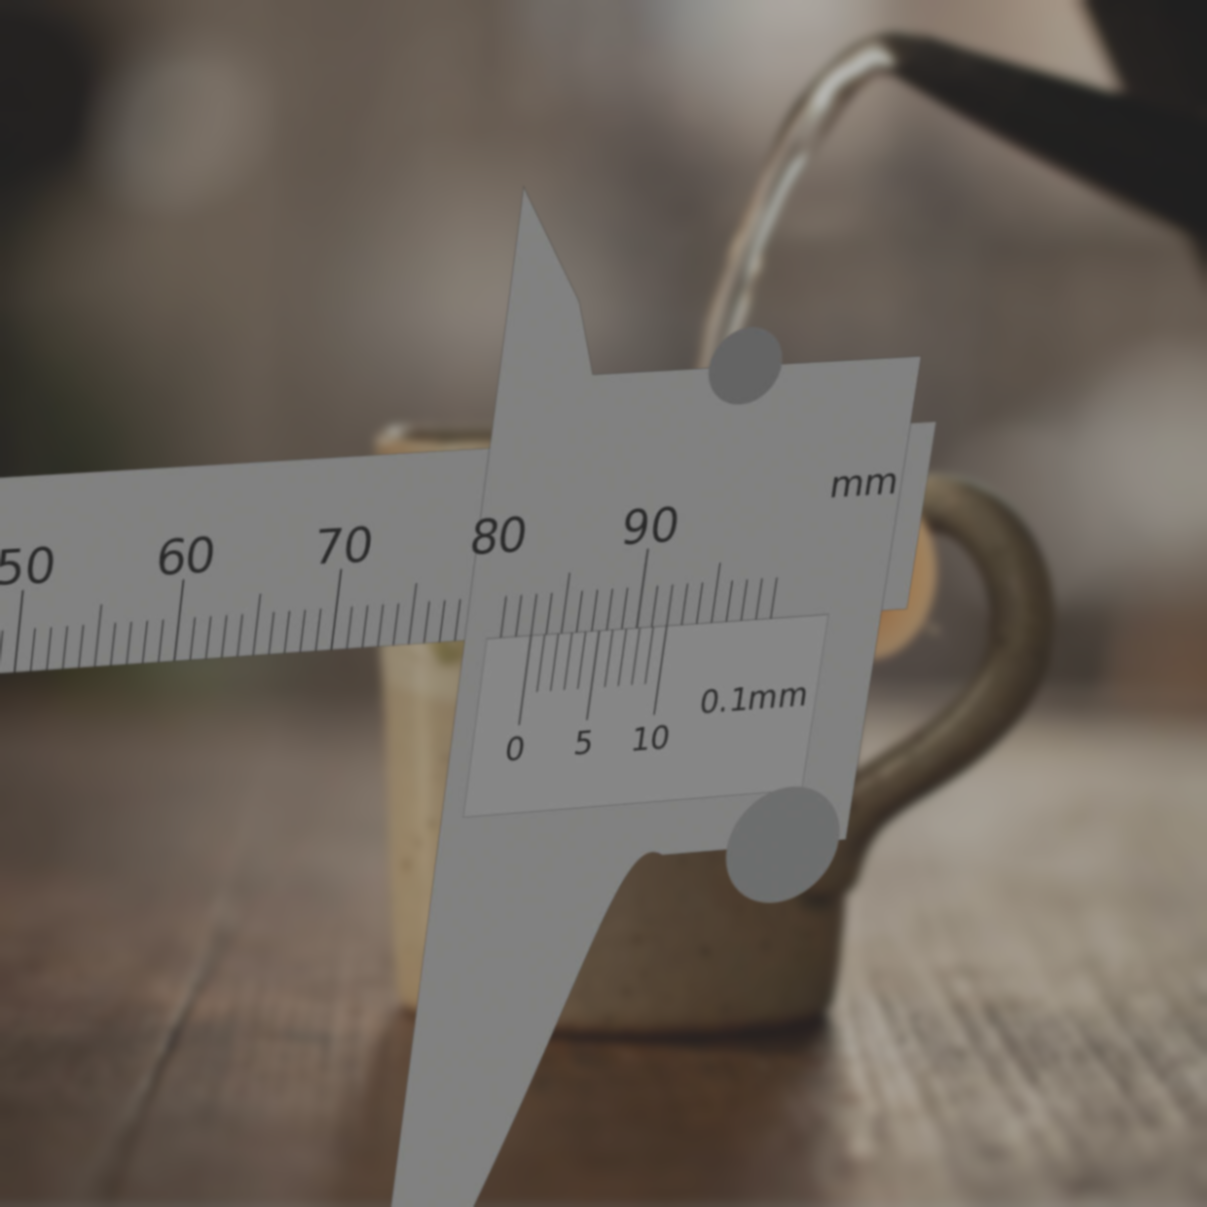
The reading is 83.0 mm
